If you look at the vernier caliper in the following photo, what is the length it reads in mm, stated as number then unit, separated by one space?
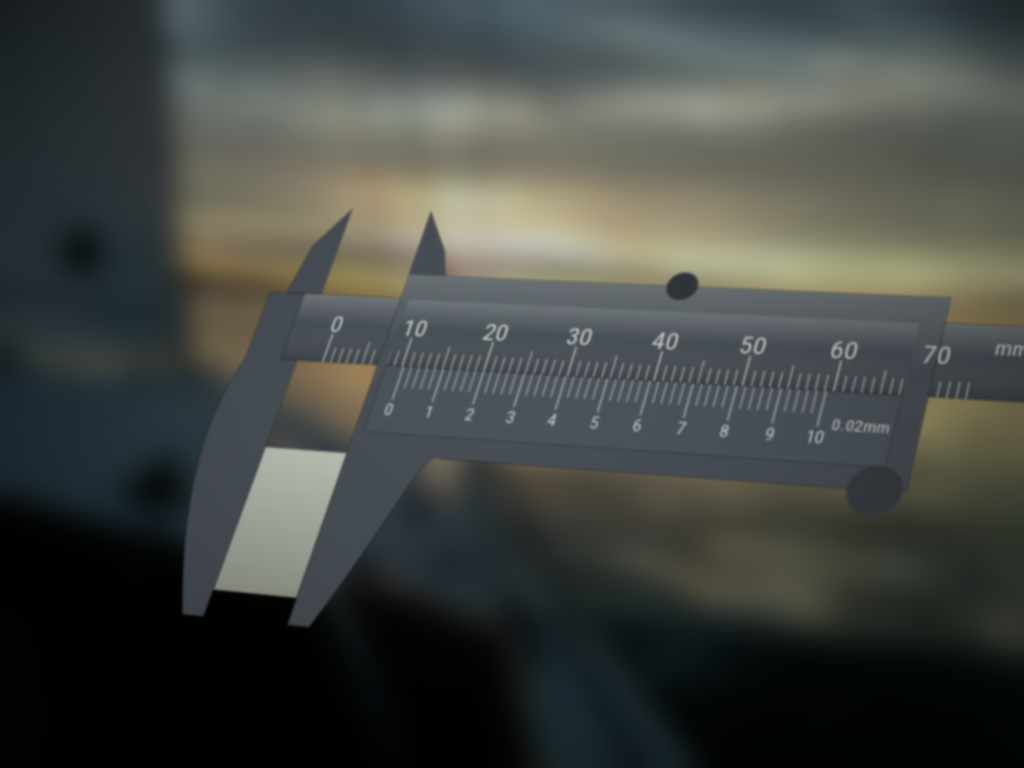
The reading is 10.2 mm
